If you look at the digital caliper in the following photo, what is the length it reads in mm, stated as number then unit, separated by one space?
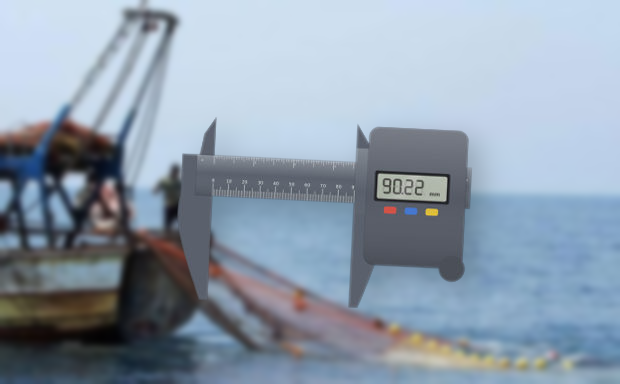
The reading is 90.22 mm
